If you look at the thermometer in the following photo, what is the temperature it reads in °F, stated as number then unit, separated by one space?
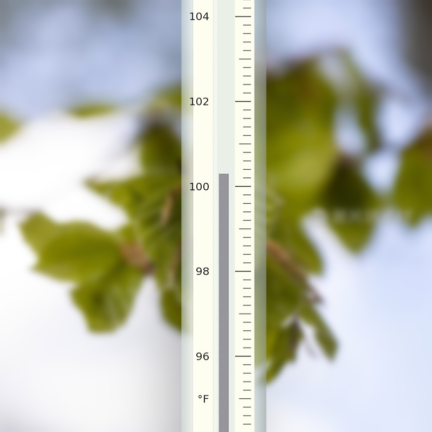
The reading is 100.3 °F
